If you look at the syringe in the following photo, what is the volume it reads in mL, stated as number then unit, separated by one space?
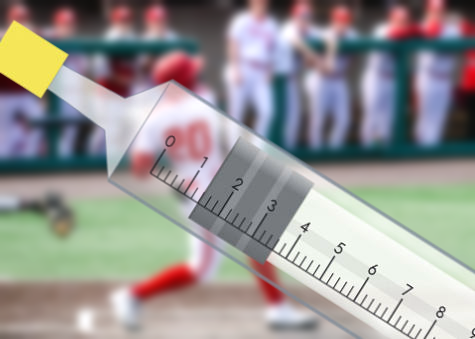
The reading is 1.4 mL
